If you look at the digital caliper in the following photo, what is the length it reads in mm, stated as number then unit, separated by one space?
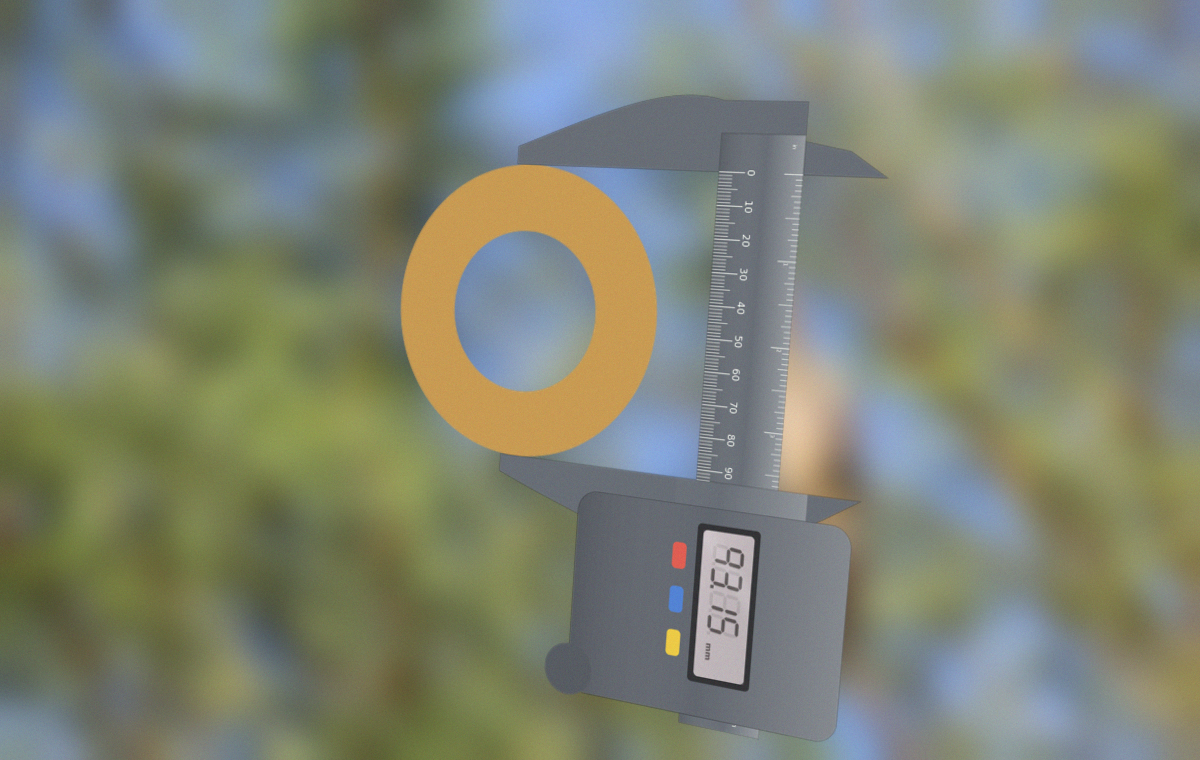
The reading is 93.15 mm
